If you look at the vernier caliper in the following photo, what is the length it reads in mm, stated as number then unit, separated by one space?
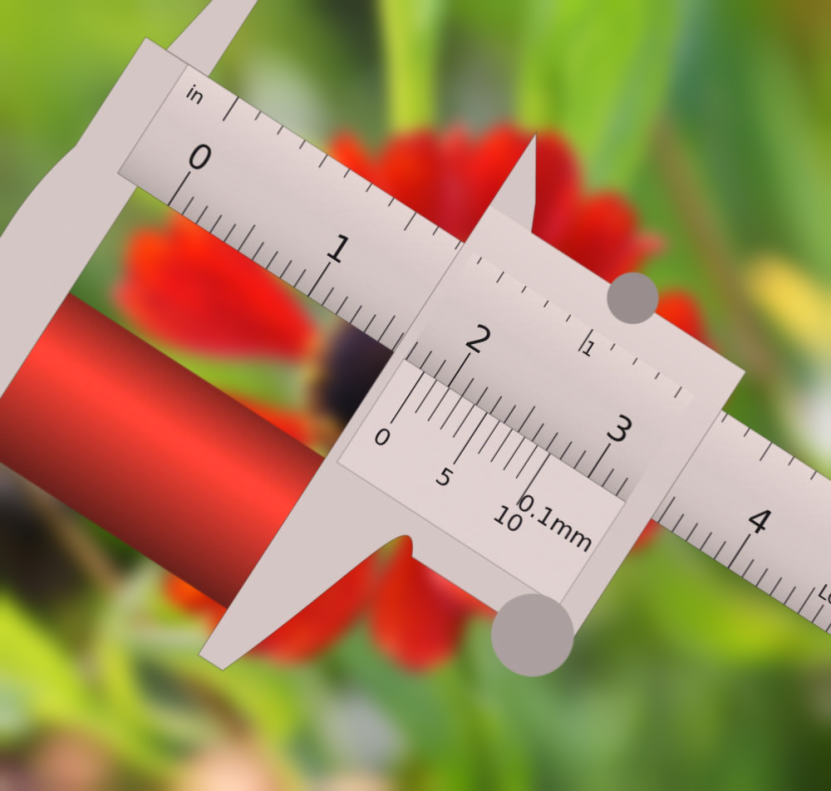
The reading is 18.3 mm
